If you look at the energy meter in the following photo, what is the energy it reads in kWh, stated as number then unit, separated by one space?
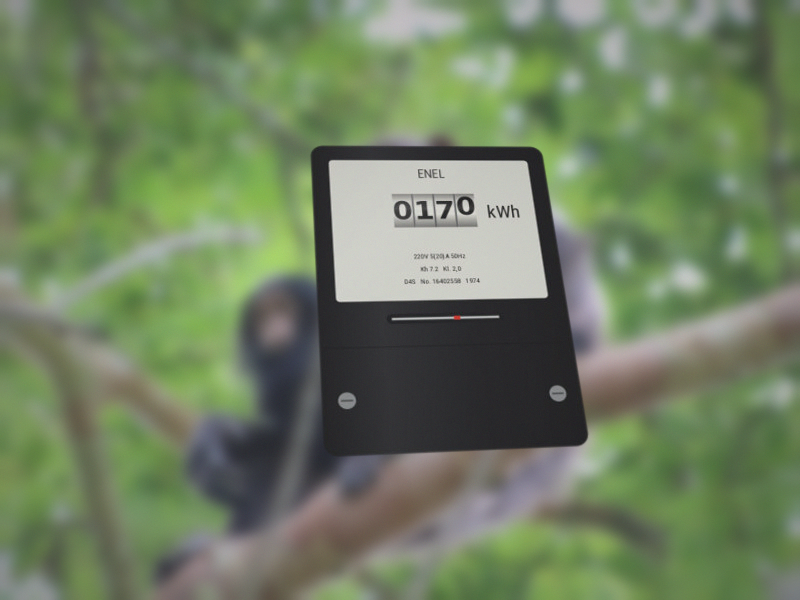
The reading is 170 kWh
